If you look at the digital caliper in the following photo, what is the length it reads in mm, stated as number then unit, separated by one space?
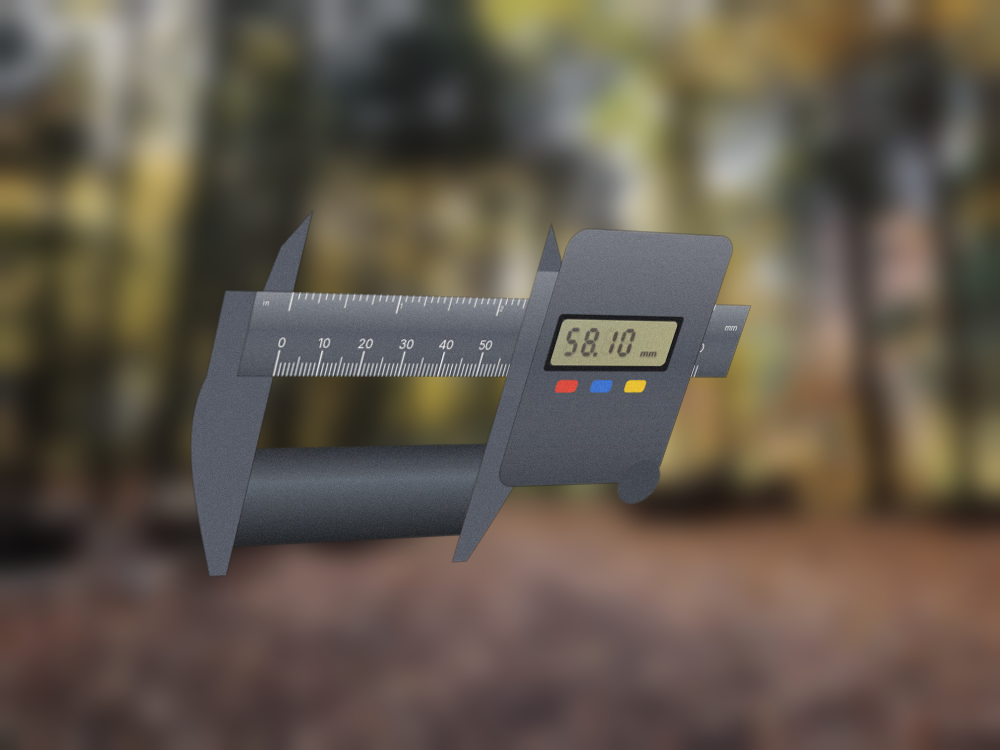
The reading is 58.10 mm
